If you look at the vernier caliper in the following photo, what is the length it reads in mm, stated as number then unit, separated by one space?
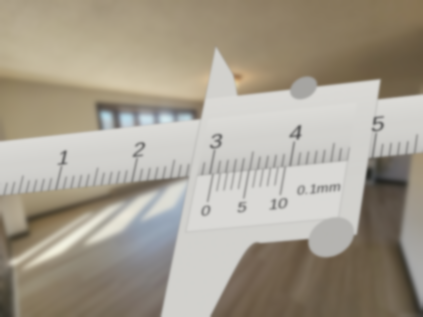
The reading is 30.4 mm
